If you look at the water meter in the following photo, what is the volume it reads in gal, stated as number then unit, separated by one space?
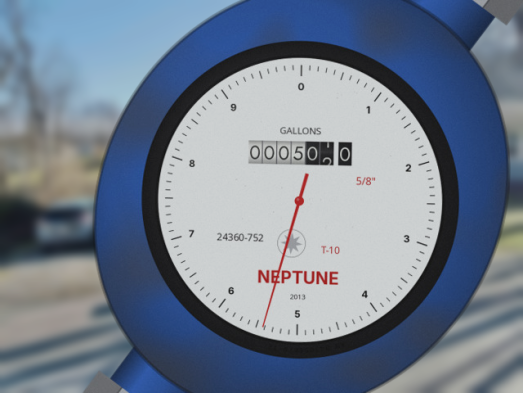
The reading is 5015.4 gal
